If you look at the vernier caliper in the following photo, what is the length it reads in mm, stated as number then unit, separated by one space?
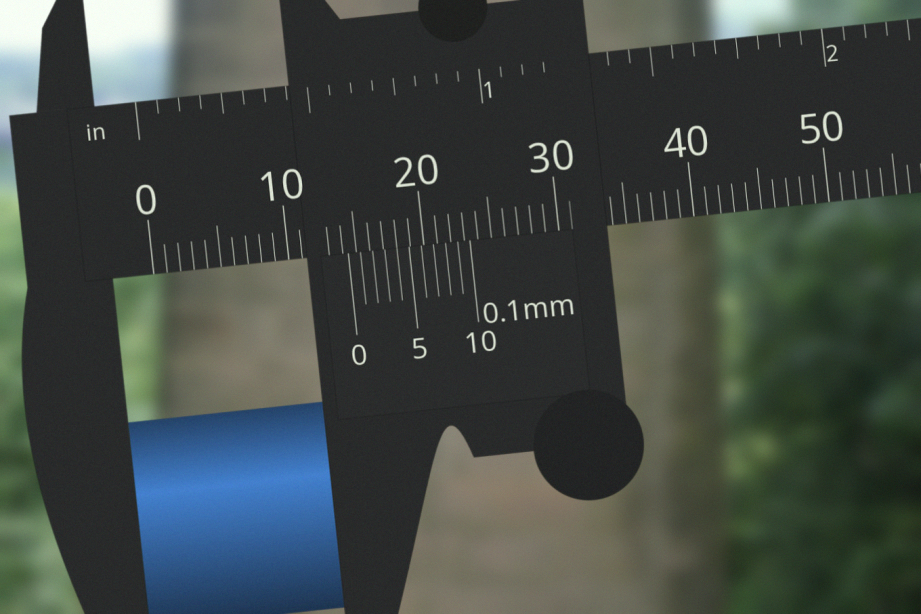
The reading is 14.4 mm
